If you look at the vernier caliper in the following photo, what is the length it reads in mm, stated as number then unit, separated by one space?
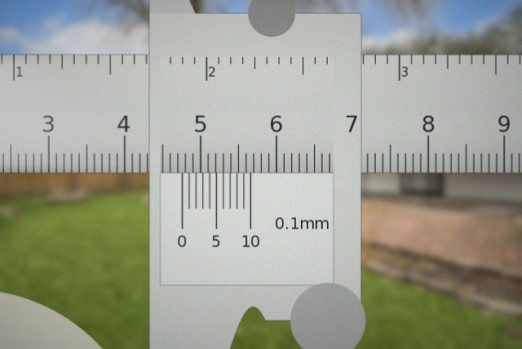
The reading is 47.6 mm
